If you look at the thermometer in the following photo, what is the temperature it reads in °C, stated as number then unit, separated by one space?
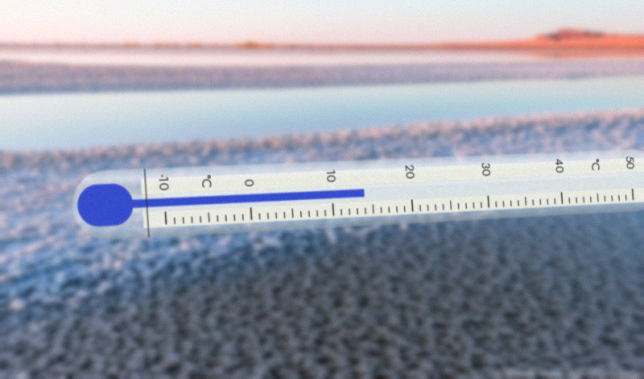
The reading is 14 °C
